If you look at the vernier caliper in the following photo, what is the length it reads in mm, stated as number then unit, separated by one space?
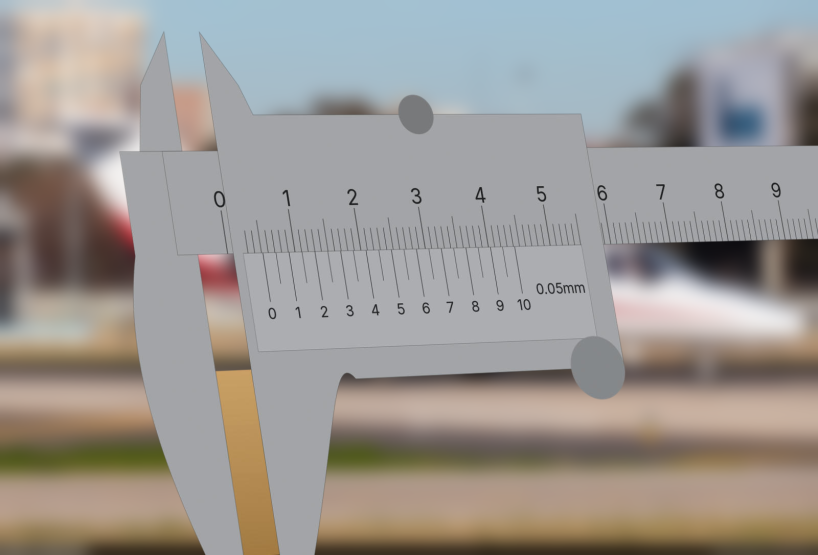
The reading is 5.2 mm
